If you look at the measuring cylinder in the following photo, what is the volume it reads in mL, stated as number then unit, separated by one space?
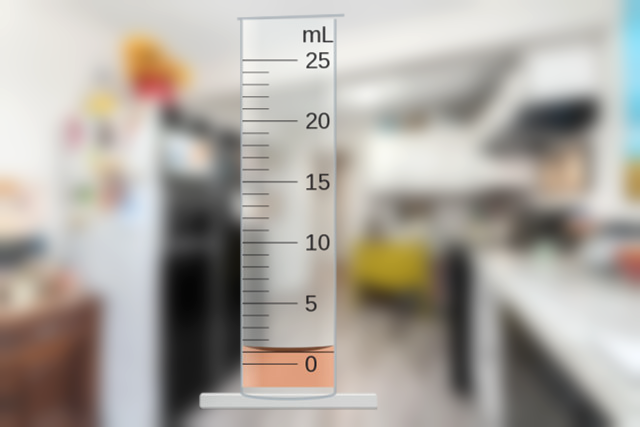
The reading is 1 mL
